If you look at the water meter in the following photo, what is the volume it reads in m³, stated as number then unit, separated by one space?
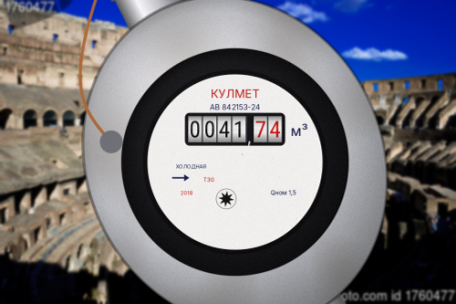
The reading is 41.74 m³
